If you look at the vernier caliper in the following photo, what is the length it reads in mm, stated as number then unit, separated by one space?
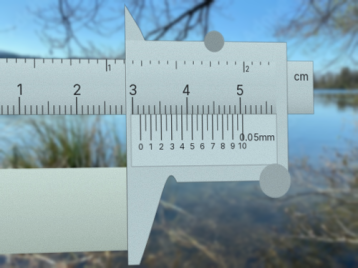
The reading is 31.4 mm
